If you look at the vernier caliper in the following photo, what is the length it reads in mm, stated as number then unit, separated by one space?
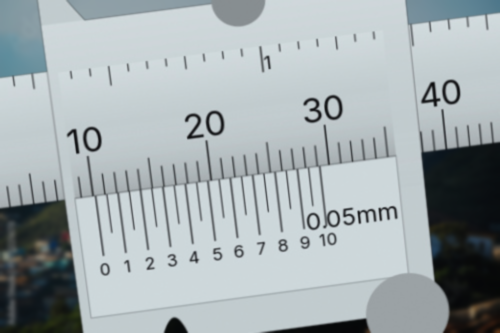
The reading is 10.2 mm
